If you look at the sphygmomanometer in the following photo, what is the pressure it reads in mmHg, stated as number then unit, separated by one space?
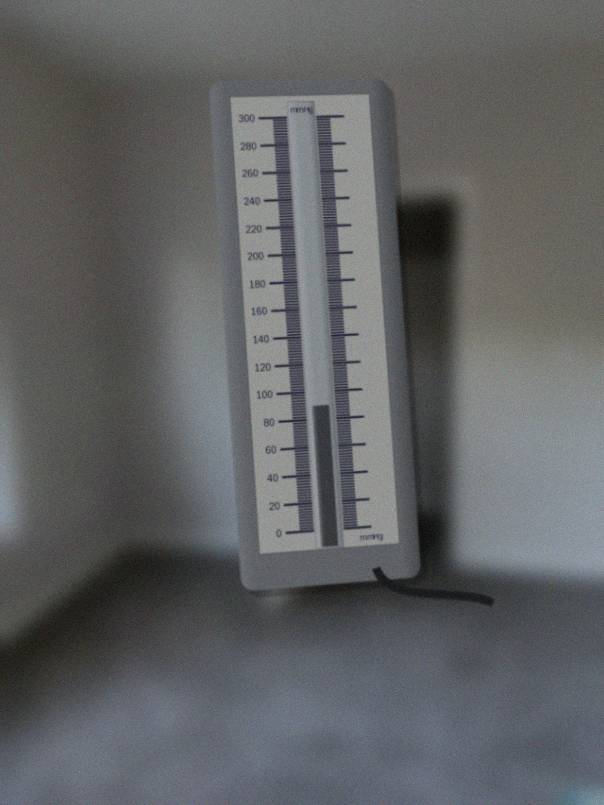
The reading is 90 mmHg
